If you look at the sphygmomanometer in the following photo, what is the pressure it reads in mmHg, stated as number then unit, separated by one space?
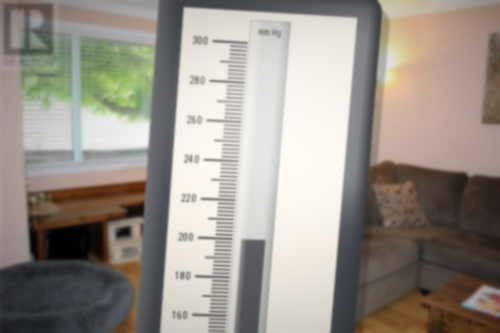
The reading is 200 mmHg
